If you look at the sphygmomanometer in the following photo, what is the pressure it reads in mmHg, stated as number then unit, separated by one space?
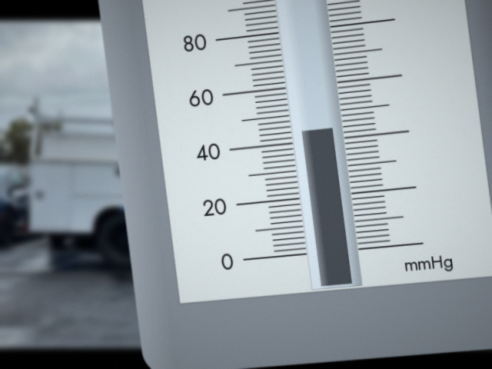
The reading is 44 mmHg
